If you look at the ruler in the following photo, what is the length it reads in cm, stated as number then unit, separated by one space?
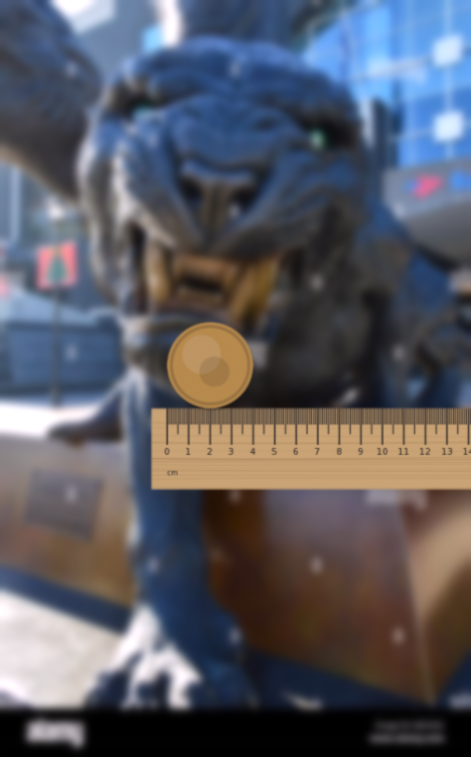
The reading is 4 cm
